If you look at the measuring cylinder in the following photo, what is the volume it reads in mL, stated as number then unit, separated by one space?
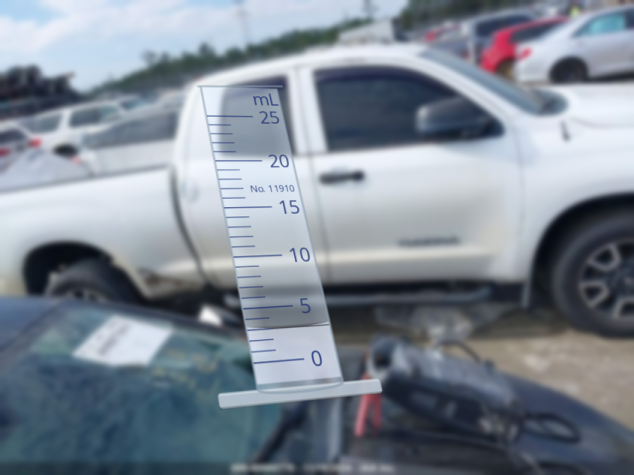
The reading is 3 mL
